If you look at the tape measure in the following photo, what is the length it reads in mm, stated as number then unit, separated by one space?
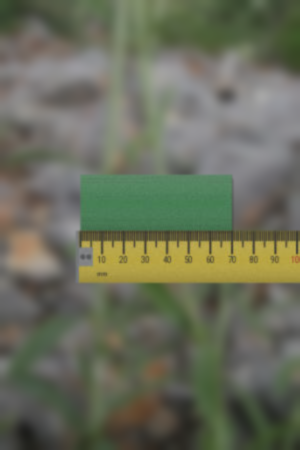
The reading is 70 mm
